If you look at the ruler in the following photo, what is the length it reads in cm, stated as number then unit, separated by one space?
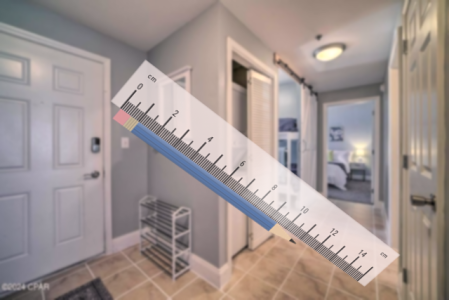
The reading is 11 cm
